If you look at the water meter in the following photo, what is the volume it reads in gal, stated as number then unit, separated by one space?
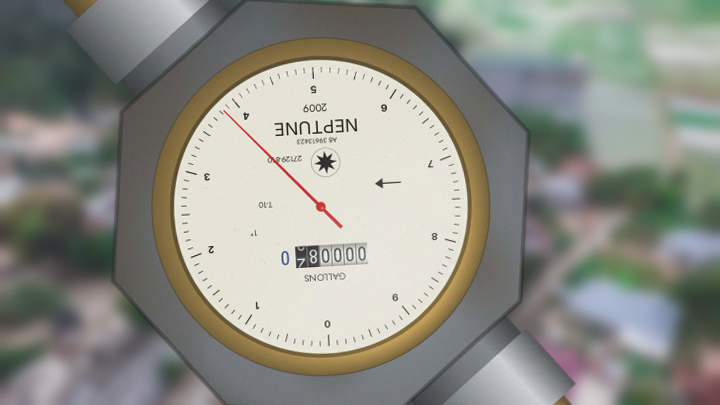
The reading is 823.8 gal
